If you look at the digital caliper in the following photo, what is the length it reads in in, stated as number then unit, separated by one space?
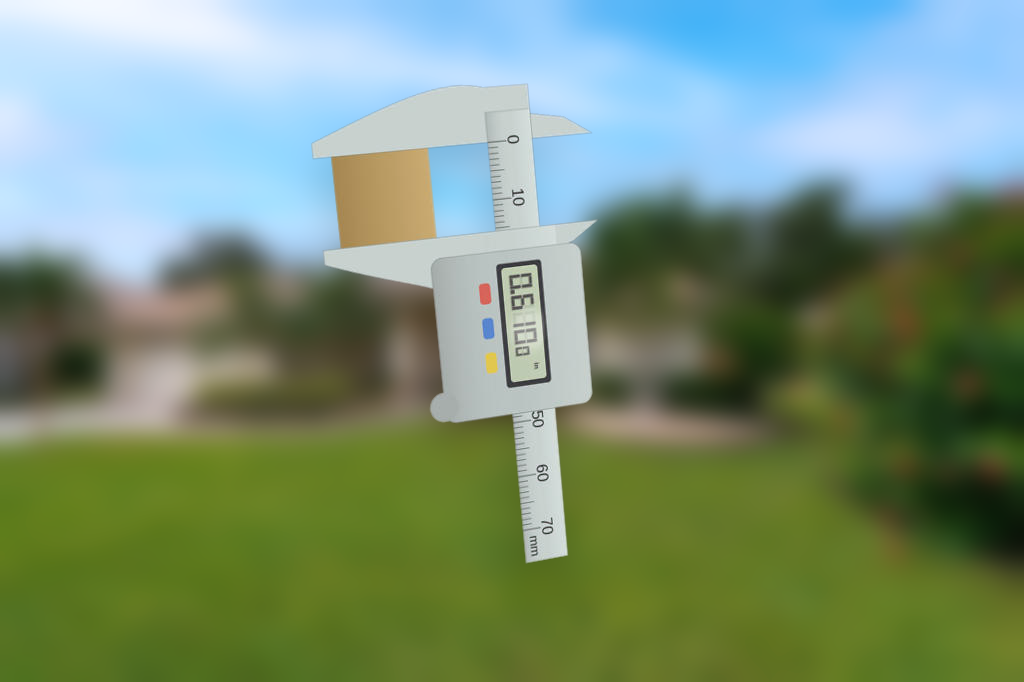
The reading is 0.6100 in
